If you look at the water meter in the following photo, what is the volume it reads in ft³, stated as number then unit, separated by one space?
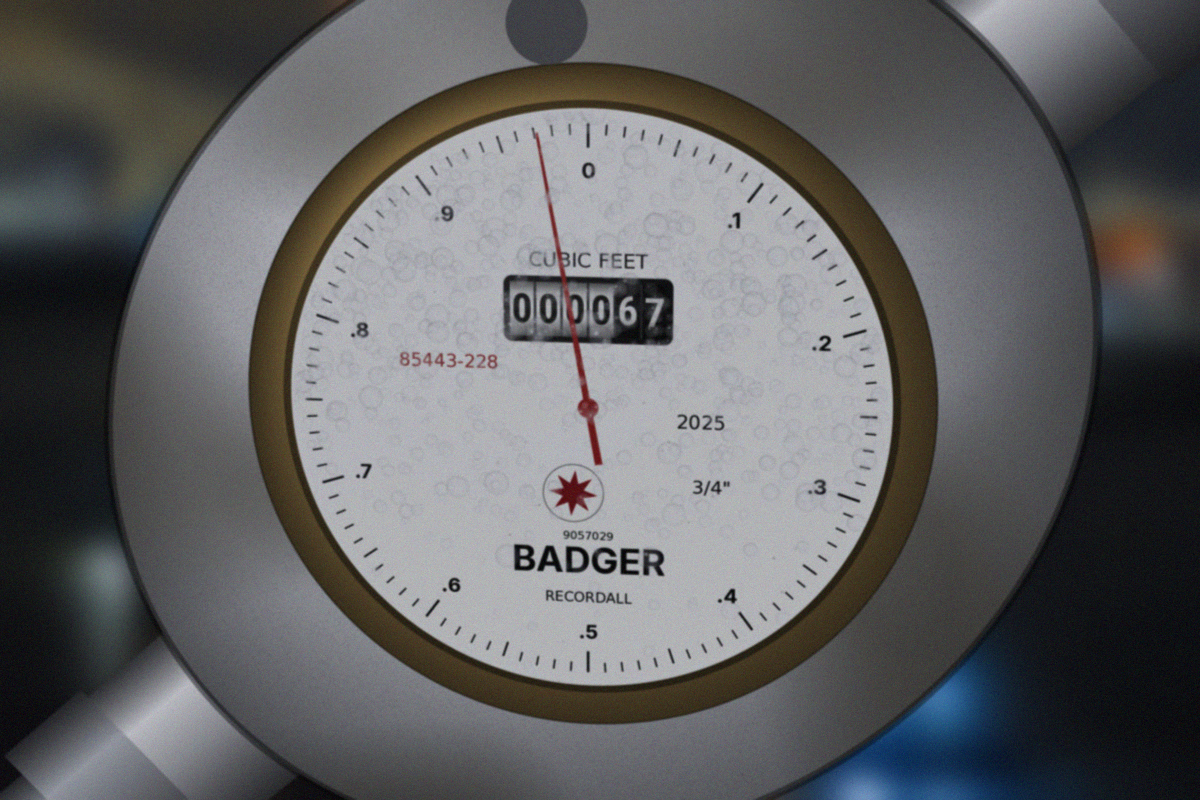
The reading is 66.97 ft³
